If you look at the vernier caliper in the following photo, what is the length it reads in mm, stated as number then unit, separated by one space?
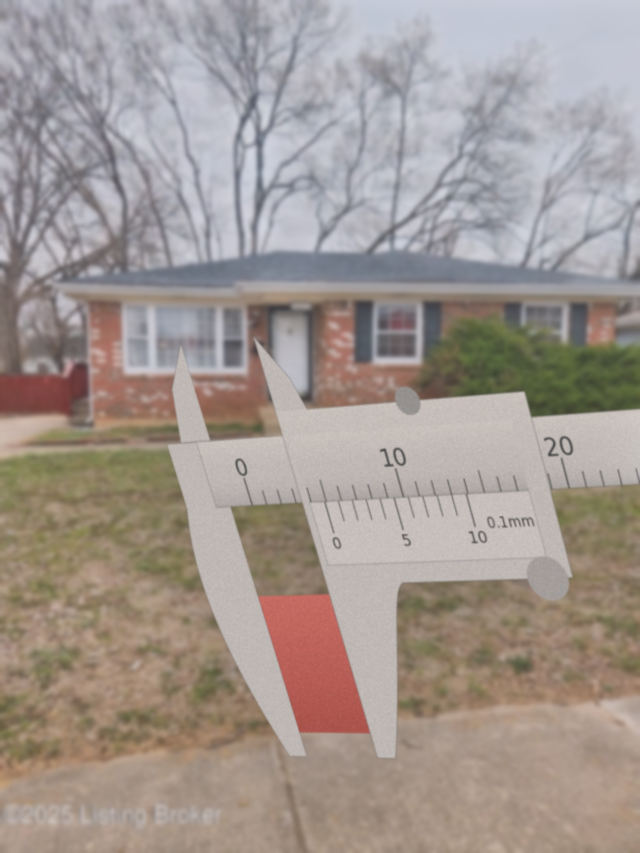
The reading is 4.9 mm
